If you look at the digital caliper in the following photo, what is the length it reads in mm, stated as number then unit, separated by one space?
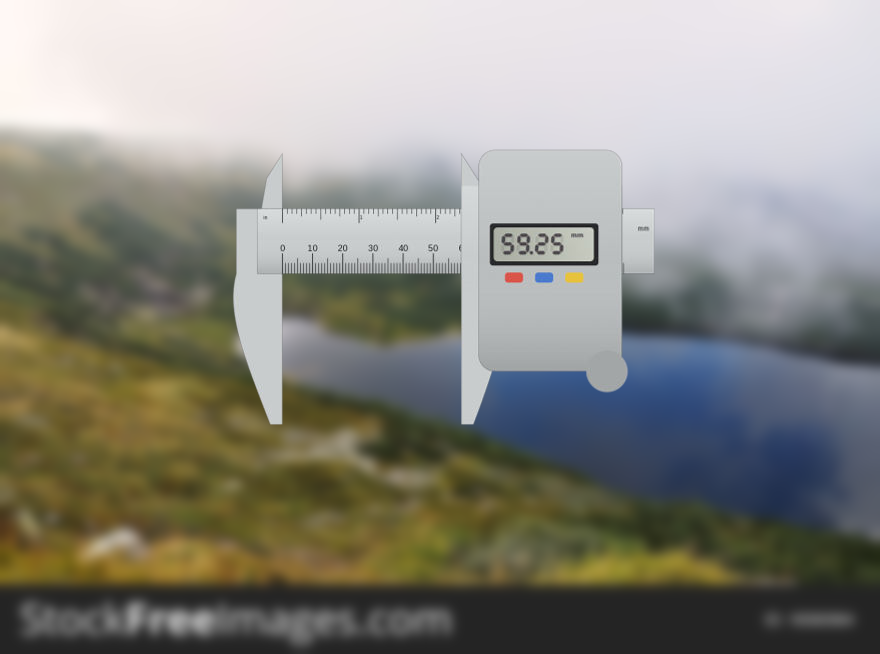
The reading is 59.25 mm
